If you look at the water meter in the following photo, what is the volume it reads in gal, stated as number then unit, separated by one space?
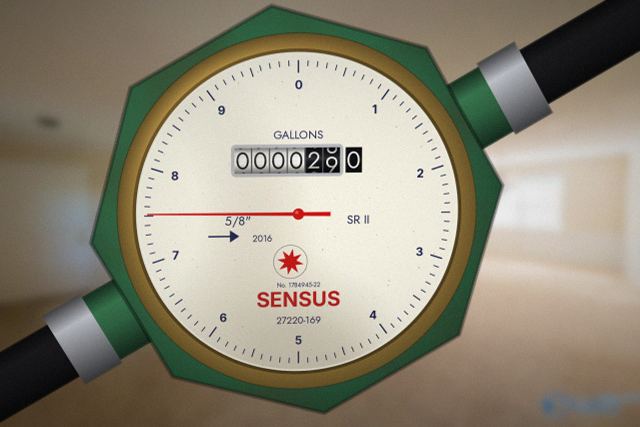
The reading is 287.5 gal
